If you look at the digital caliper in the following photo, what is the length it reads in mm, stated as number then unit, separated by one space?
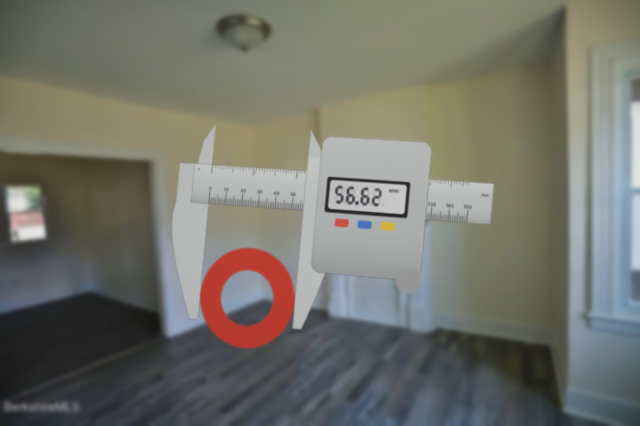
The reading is 56.62 mm
